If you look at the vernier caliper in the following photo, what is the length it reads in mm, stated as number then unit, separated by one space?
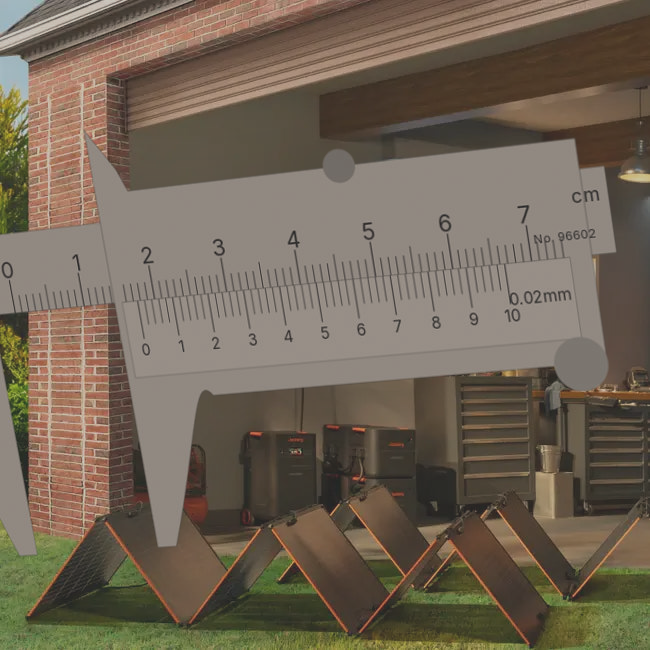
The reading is 17.6 mm
